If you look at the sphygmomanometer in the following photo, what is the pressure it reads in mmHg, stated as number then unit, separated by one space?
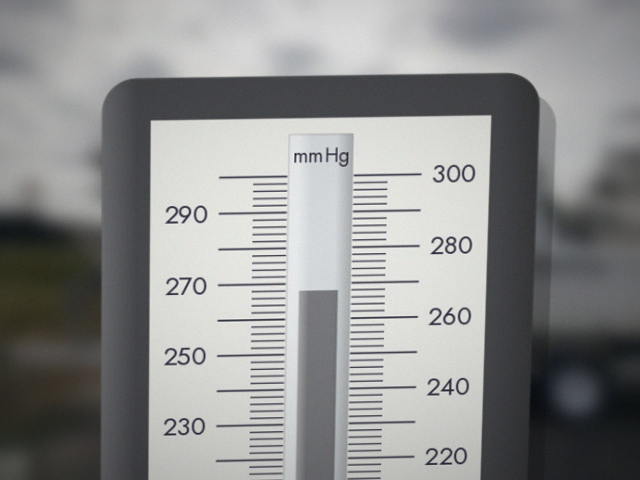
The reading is 268 mmHg
